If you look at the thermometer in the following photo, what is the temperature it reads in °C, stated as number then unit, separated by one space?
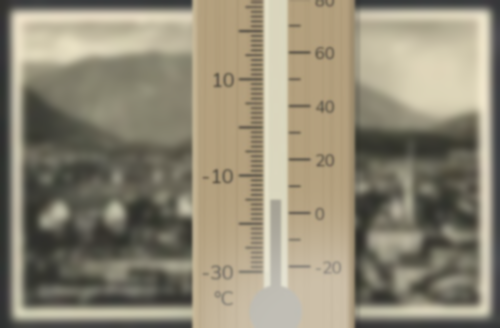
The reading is -15 °C
